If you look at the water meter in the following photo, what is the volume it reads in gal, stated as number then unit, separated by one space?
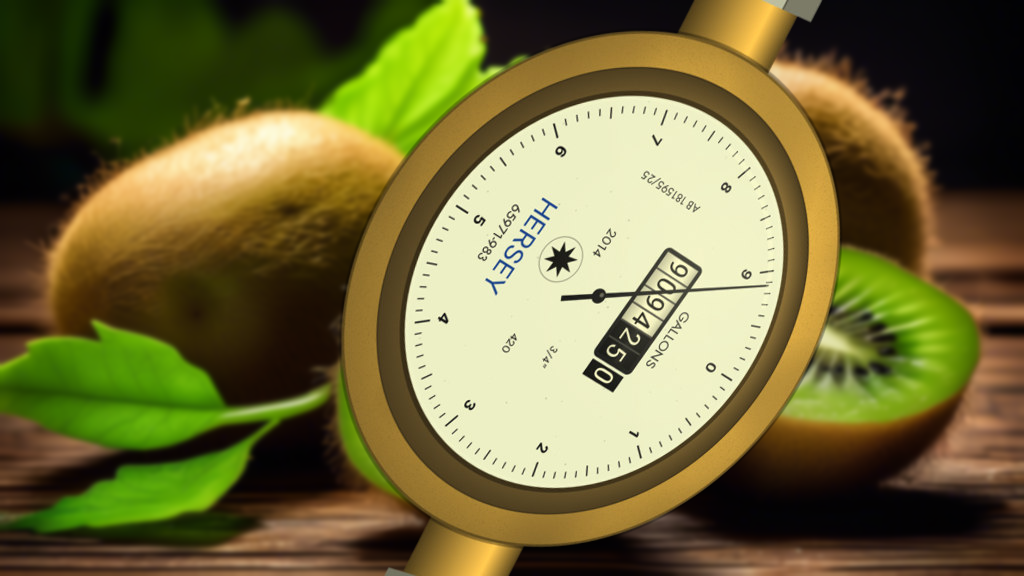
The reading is 9094249.1 gal
